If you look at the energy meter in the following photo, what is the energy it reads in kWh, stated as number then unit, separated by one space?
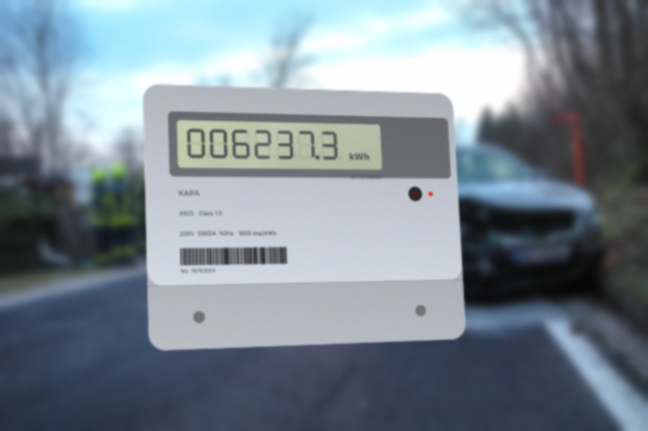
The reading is 6237.3 kWh
